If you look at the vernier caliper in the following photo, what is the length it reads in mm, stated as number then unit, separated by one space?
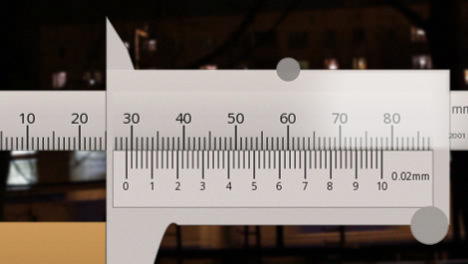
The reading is 29.0 mm
